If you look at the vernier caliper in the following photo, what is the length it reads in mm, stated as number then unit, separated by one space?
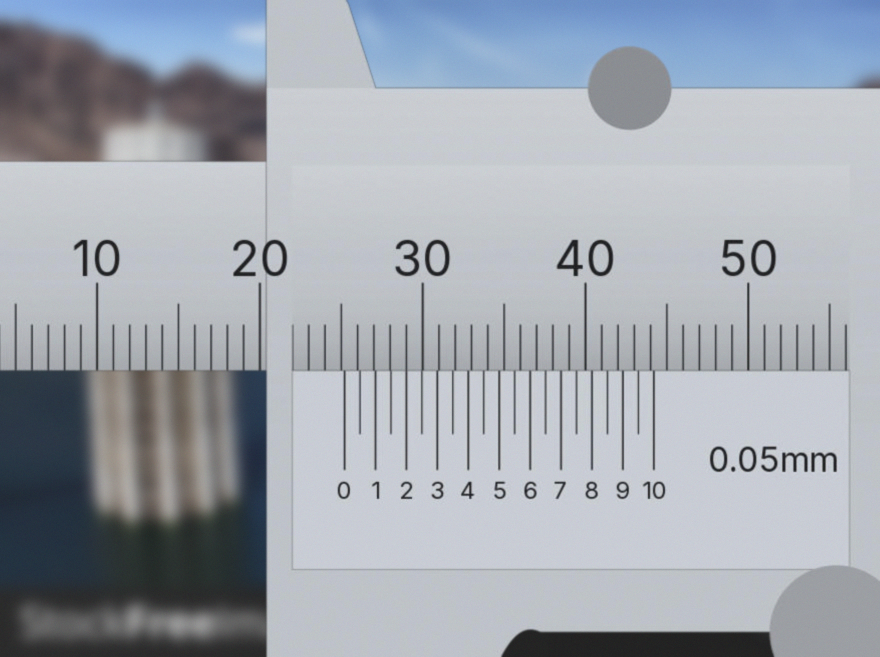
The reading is 25.2 mm
